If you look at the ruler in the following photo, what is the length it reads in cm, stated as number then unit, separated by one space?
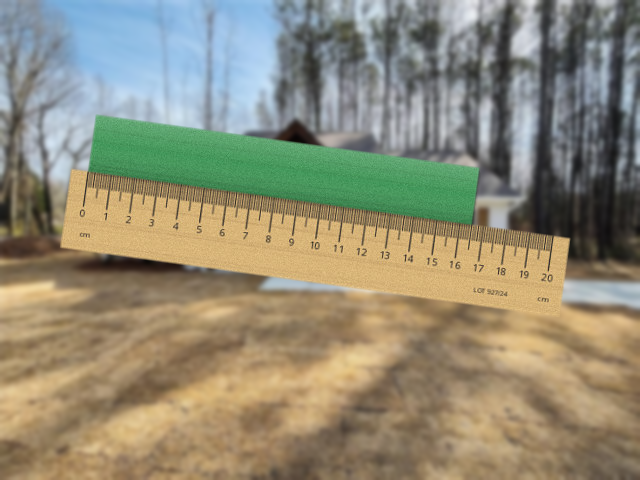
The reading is 16.5 cm
